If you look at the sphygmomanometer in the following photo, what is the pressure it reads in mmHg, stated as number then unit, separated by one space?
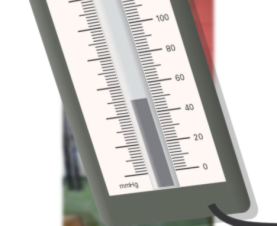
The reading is 50 mmHg
